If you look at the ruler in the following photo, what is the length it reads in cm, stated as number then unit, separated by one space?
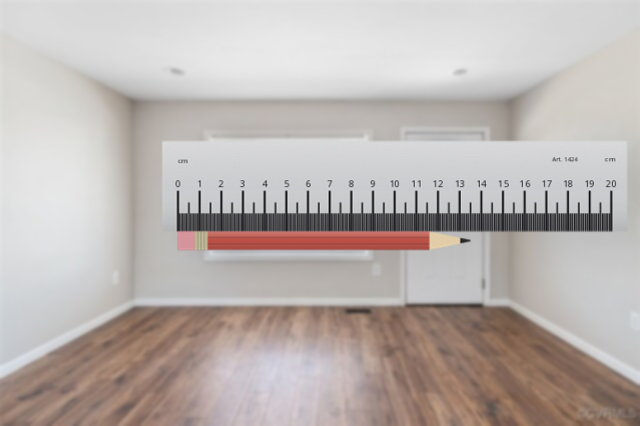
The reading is 13.5 cm
